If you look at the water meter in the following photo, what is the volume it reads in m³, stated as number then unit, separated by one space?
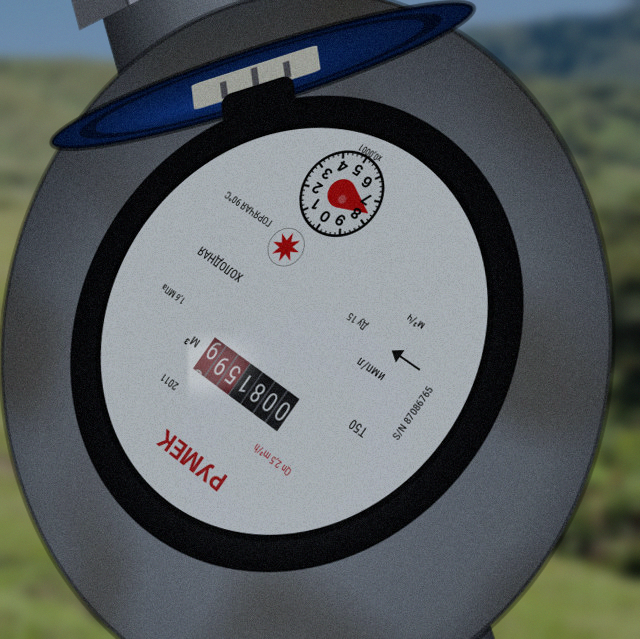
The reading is 81.5987 m³
